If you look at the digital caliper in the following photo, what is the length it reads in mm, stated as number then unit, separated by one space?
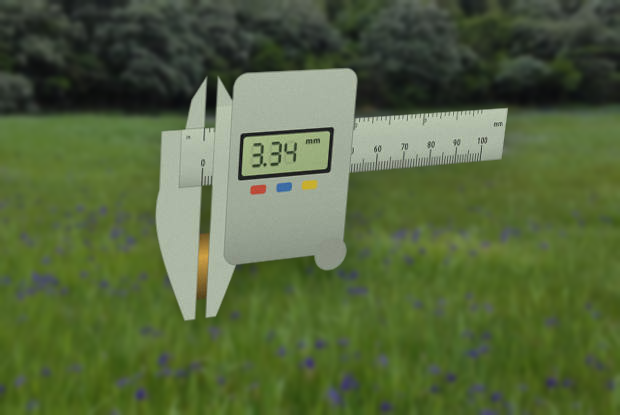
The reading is 3.34 mm
